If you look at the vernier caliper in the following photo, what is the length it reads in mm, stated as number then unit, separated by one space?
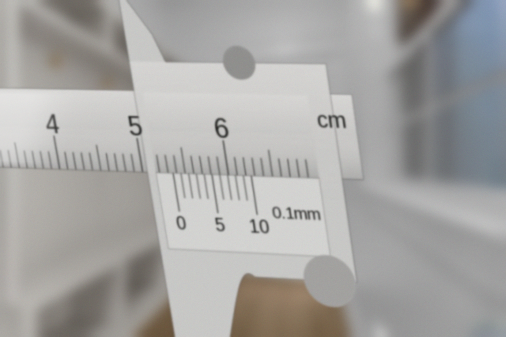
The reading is 53.6 mm
